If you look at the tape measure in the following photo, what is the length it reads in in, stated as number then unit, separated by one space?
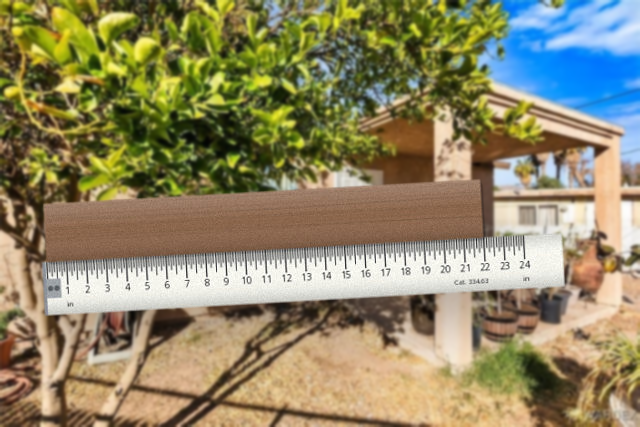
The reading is 22 in
